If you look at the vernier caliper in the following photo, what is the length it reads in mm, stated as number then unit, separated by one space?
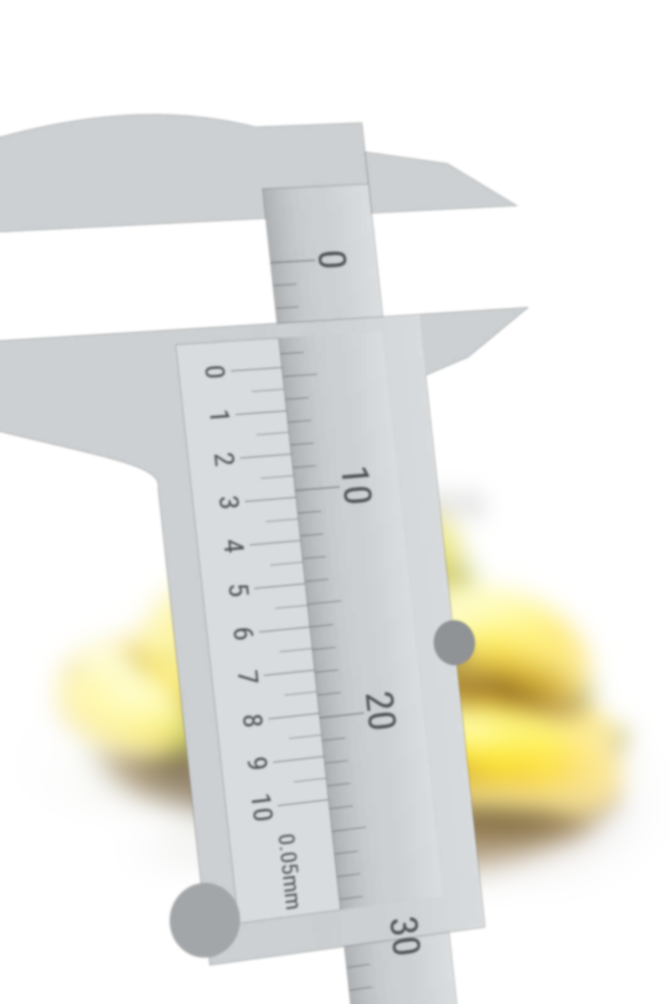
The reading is 4.6 mm
